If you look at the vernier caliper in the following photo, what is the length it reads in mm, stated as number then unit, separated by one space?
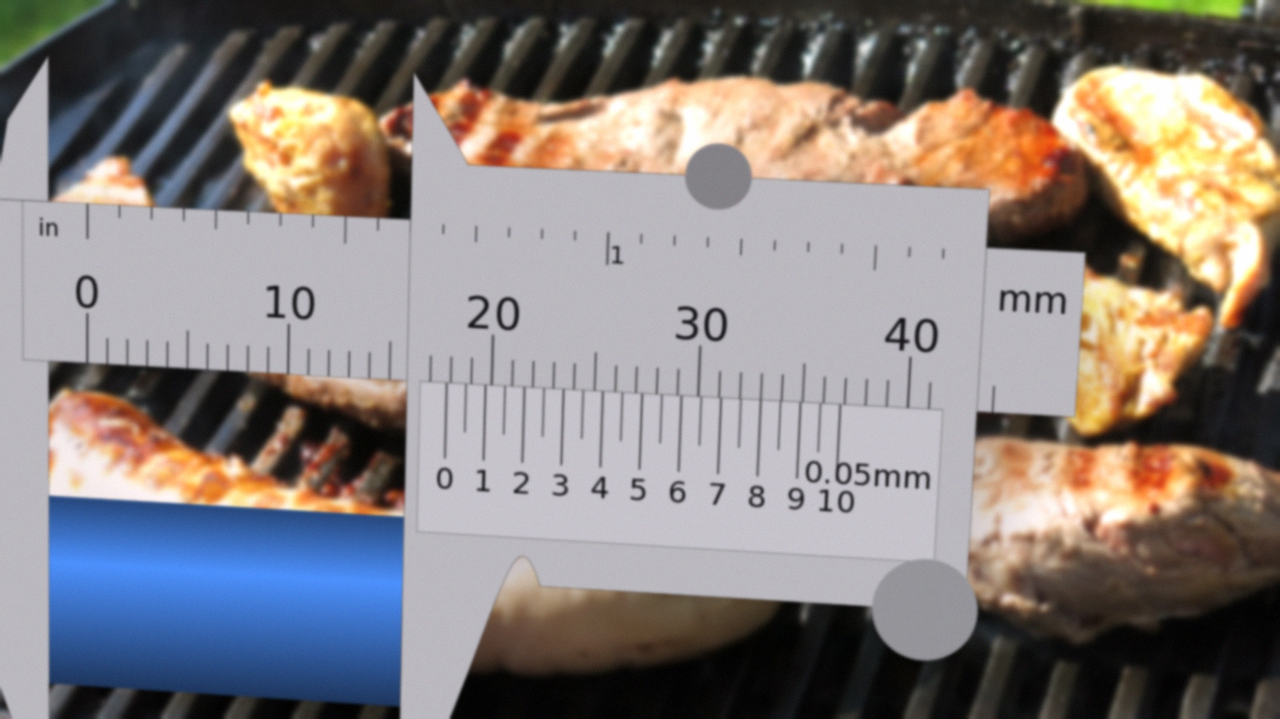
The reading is 17.8 mm
